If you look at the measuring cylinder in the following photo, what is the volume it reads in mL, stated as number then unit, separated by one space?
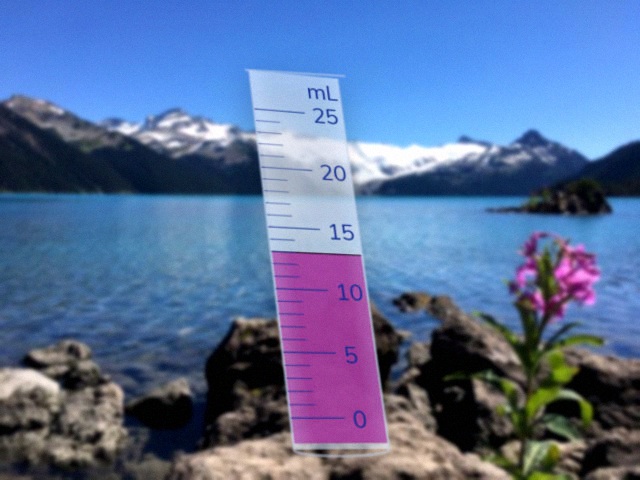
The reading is 13 mL
